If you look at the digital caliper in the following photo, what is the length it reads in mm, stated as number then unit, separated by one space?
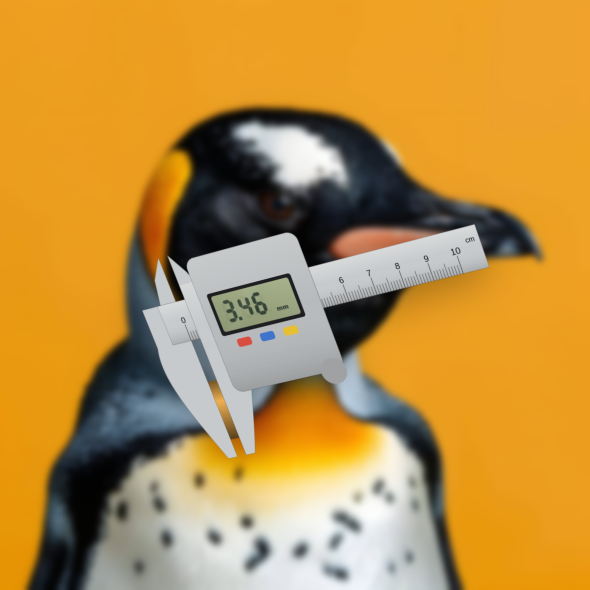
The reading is 3.46 mm
